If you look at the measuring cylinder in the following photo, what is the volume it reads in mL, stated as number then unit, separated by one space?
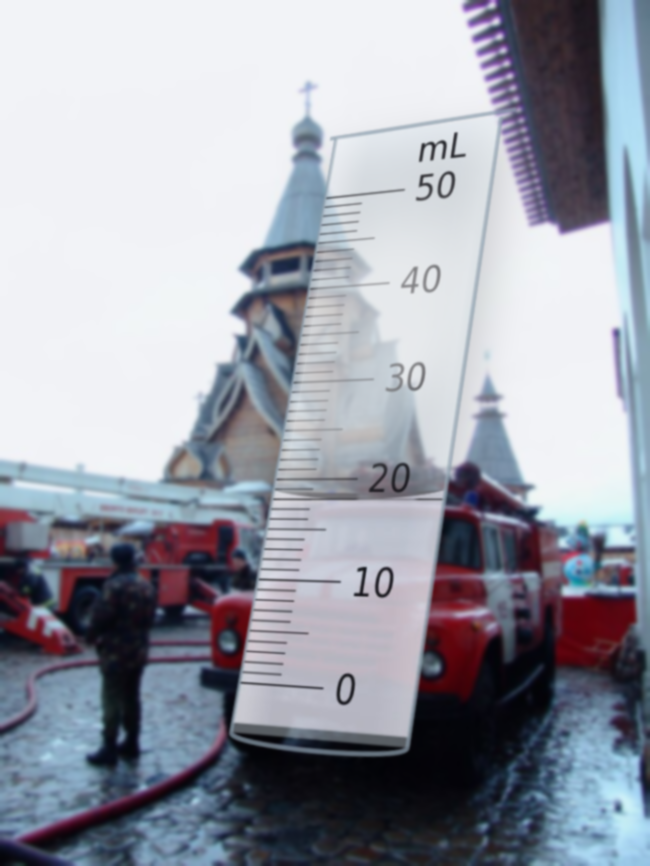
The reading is 18 mL
